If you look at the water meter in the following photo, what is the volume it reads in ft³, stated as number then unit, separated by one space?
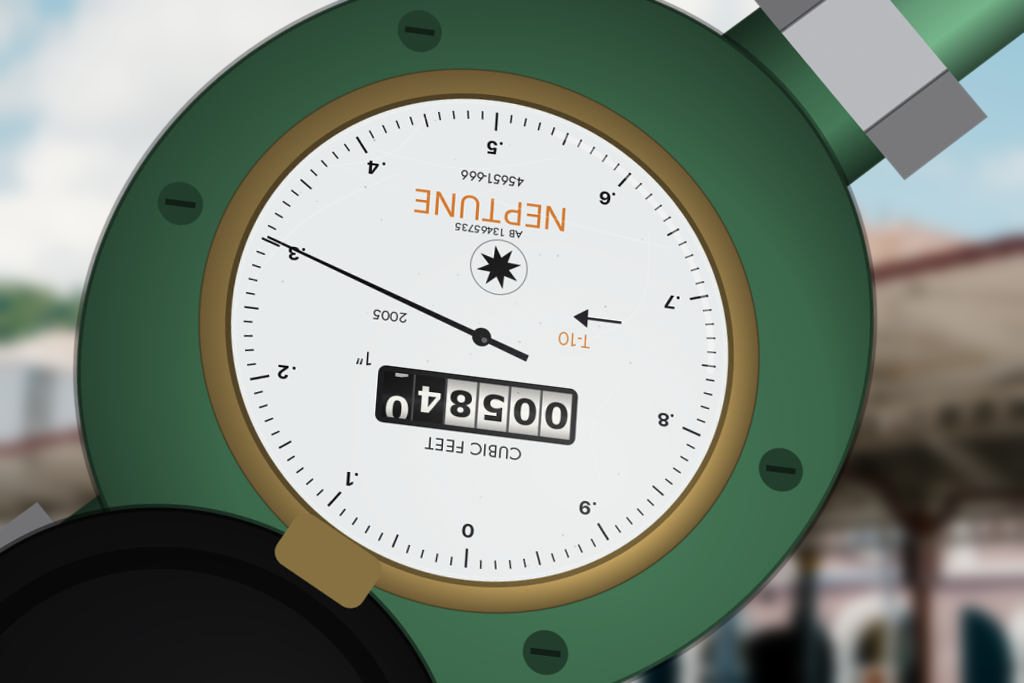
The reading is 5840.30 ft³
